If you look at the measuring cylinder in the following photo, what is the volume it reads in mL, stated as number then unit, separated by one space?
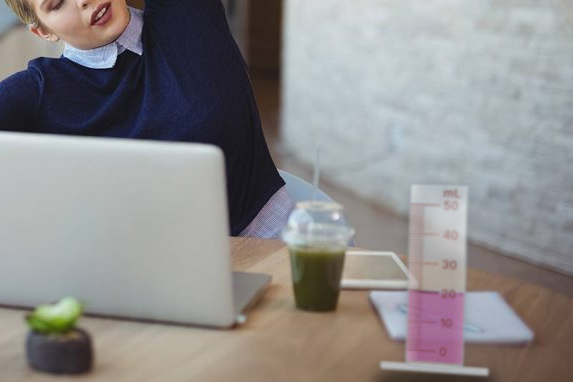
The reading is 20 mL
